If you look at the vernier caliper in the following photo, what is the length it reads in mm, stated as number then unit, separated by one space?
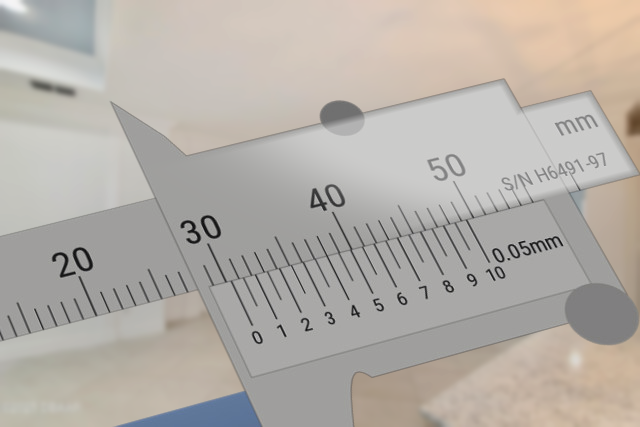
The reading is 30.4 mm
